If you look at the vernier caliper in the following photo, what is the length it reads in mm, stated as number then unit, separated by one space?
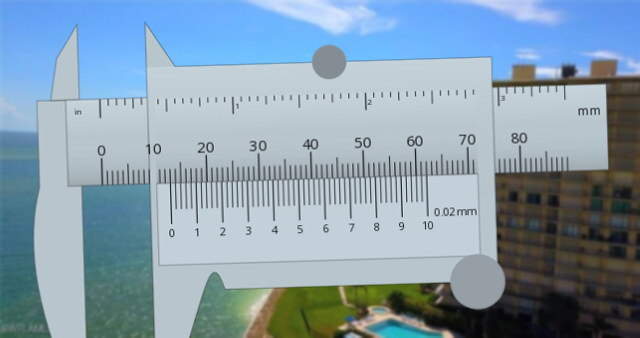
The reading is 13.0 mm
